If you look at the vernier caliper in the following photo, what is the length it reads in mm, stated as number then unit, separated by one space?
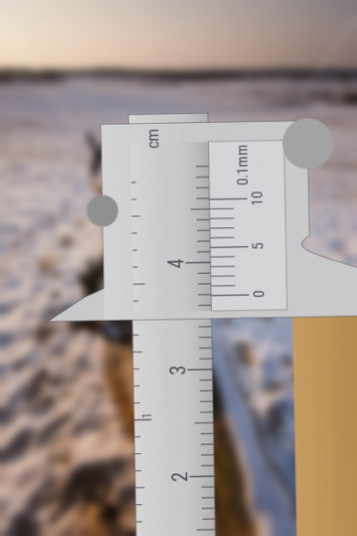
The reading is 36.9 mm
